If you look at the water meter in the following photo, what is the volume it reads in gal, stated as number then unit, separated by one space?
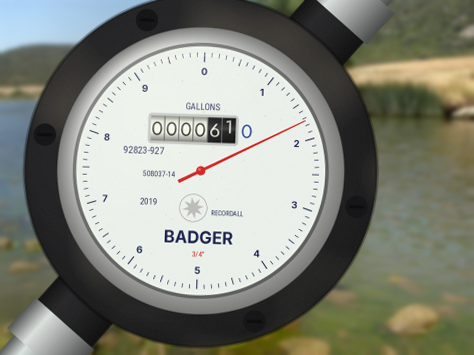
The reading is 611.7 gal
